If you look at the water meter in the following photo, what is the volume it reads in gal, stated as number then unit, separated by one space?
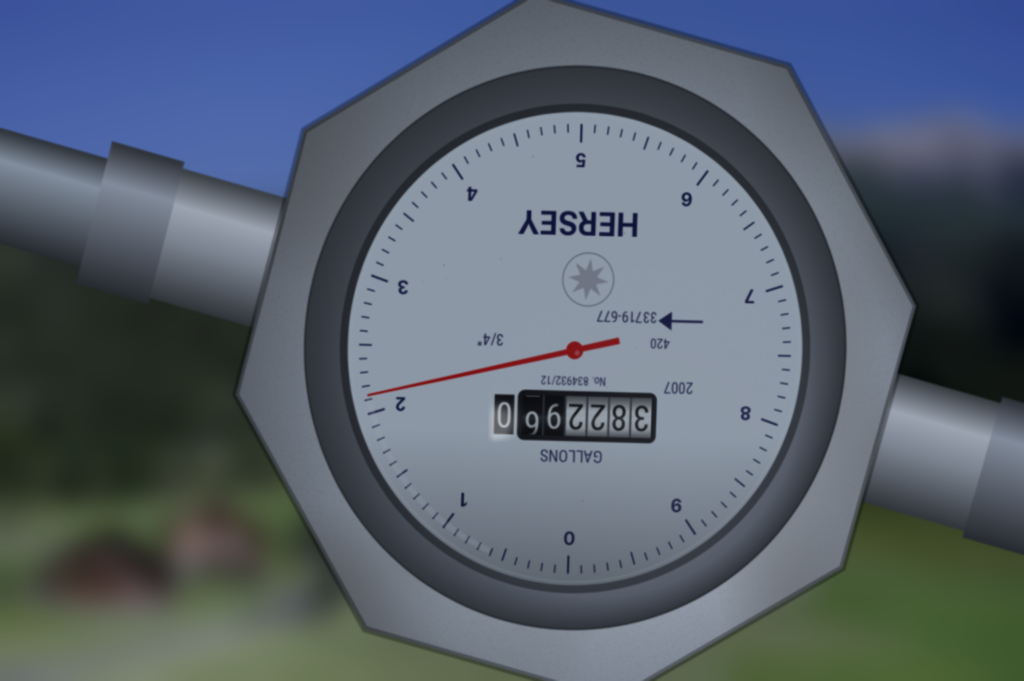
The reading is 3822962.1 gal
